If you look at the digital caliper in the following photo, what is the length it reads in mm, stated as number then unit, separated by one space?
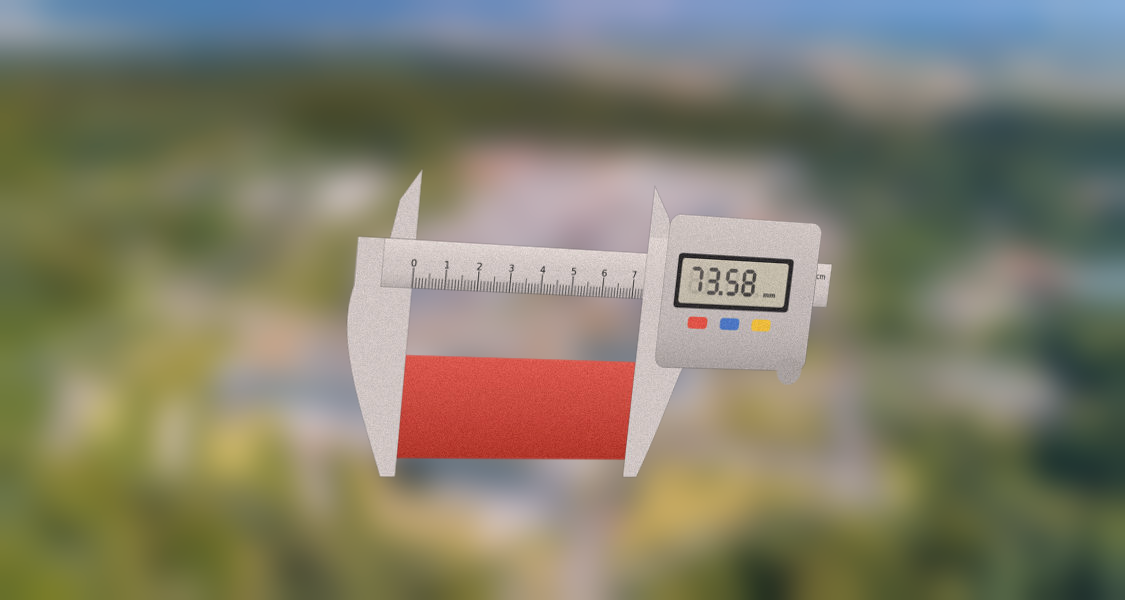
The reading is 73.58 mm
